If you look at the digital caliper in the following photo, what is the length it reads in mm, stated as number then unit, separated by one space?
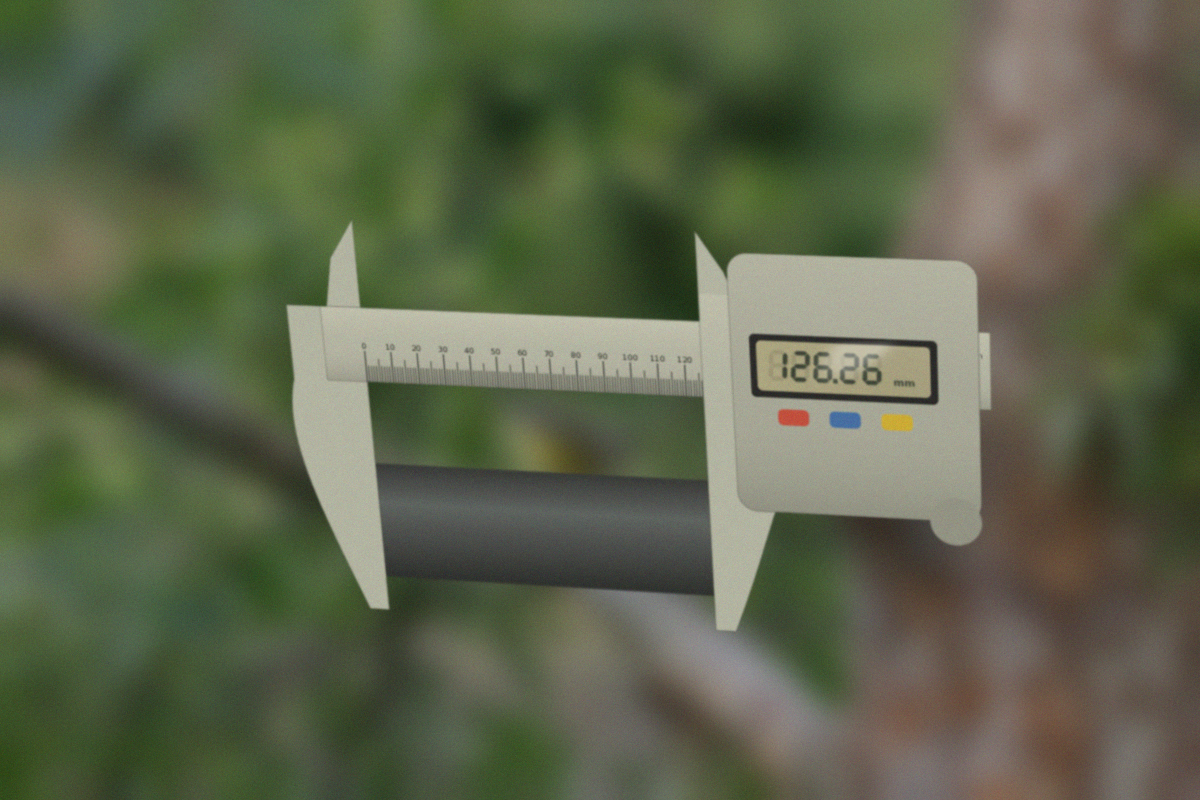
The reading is 126.26 mm
